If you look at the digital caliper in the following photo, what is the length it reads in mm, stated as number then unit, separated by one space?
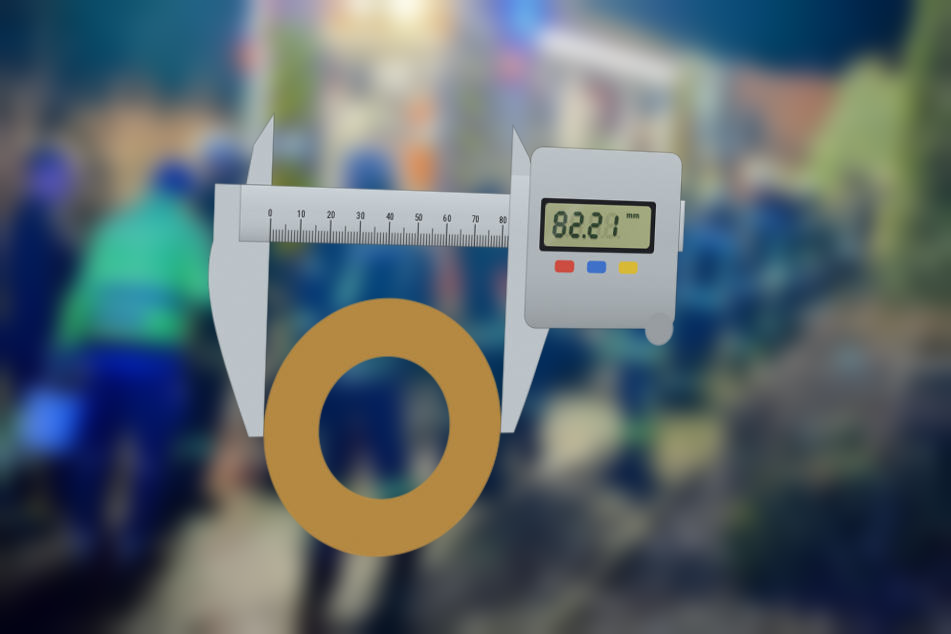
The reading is 82.21 mm
